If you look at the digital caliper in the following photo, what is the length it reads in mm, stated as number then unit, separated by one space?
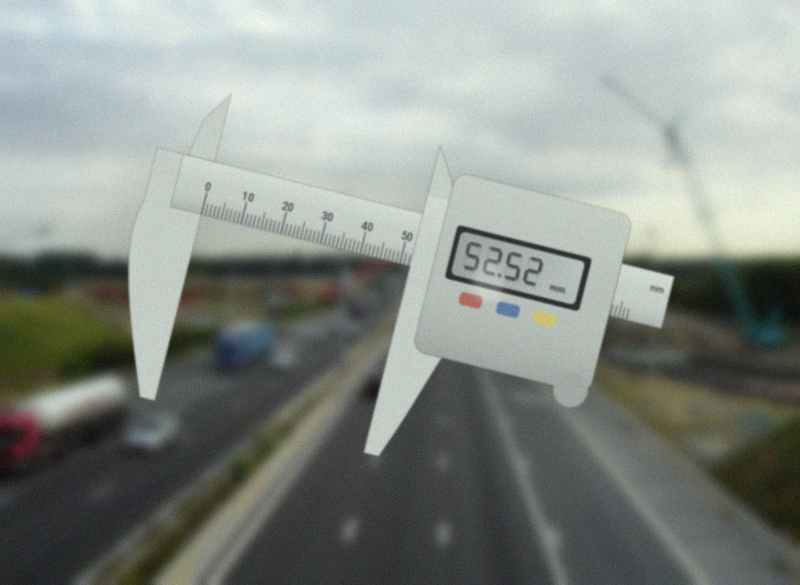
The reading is 52.52 mm
